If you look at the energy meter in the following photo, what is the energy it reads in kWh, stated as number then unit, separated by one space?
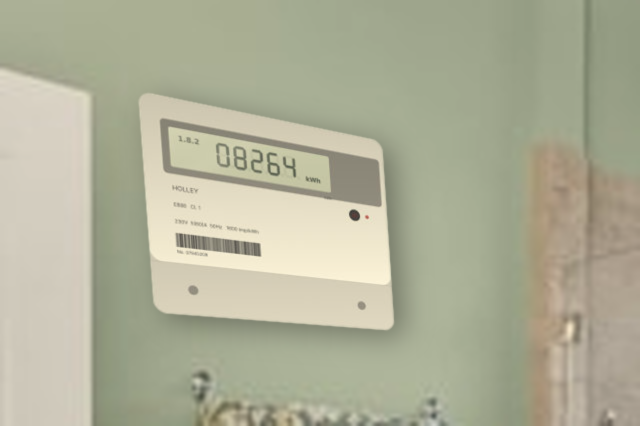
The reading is 8264 kWh
